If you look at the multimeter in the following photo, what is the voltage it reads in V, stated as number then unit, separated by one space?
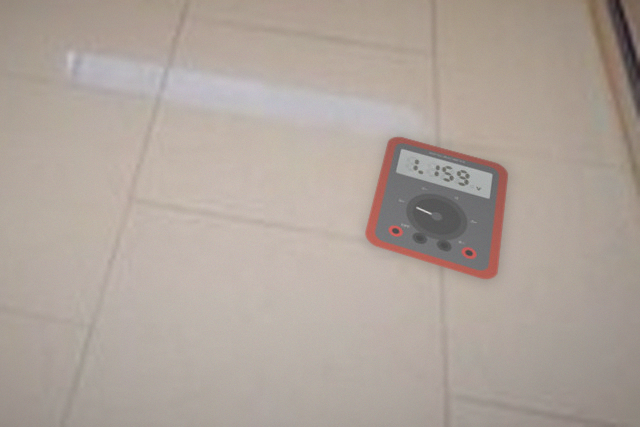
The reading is 1.159 V
